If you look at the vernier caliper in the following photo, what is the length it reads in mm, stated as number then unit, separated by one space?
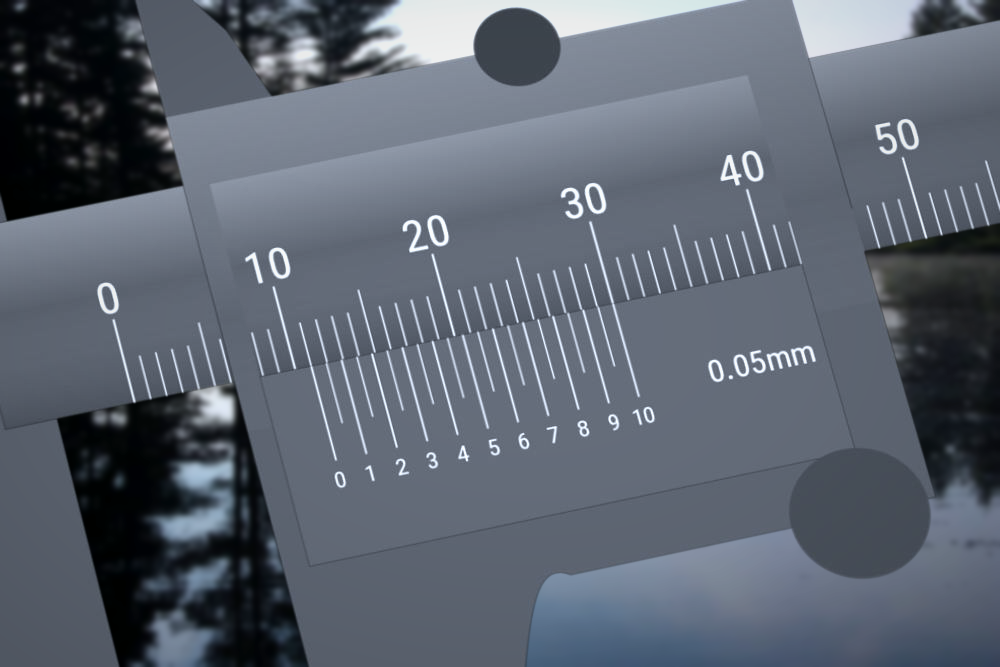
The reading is 11.0 mm
